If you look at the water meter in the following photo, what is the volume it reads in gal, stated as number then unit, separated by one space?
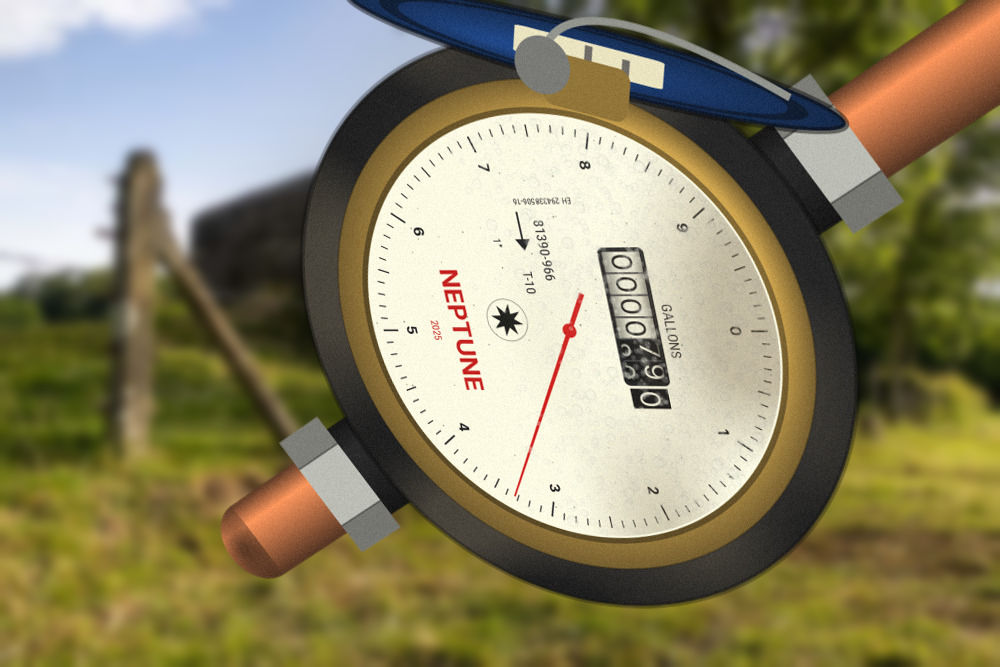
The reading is 793.3 gal
